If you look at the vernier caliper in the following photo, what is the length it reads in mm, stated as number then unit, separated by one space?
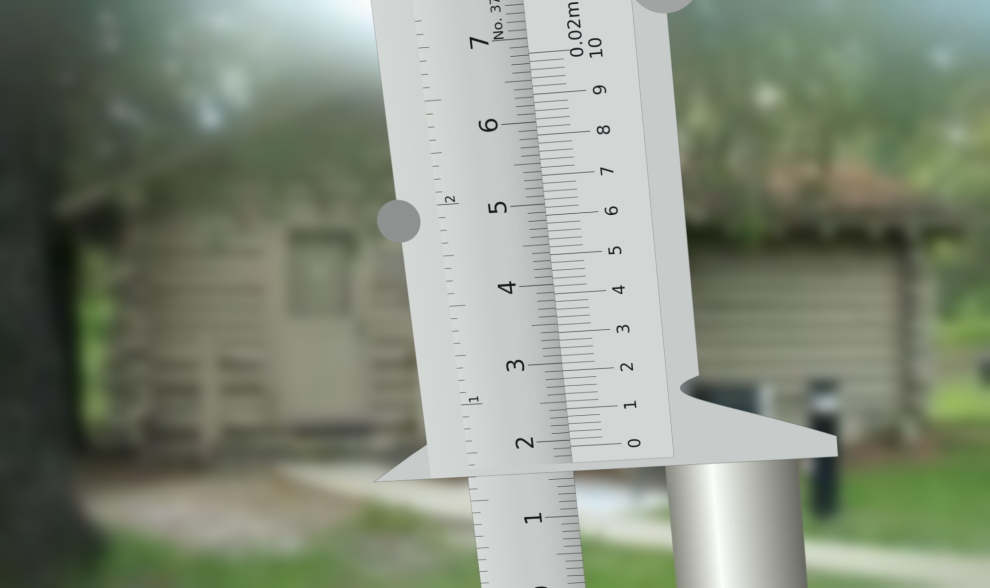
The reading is 19.2 mm
